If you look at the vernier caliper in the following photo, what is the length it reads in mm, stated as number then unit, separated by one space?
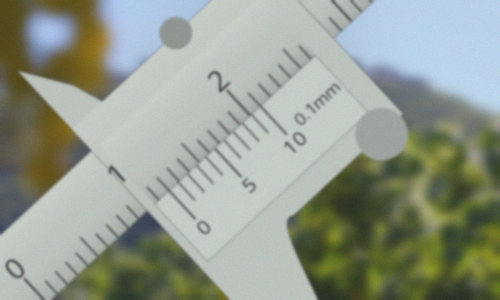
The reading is 12.0 mm
